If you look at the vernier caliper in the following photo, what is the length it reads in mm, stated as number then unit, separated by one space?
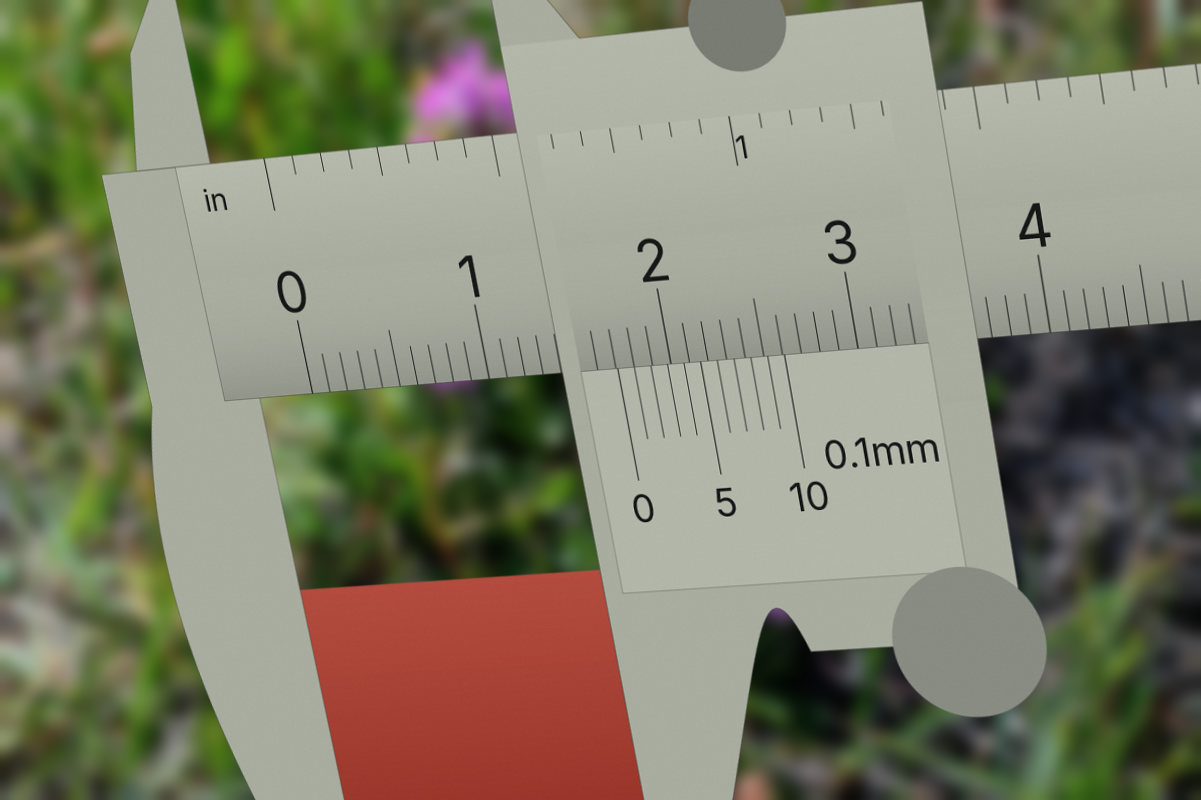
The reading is 17.1 mm
